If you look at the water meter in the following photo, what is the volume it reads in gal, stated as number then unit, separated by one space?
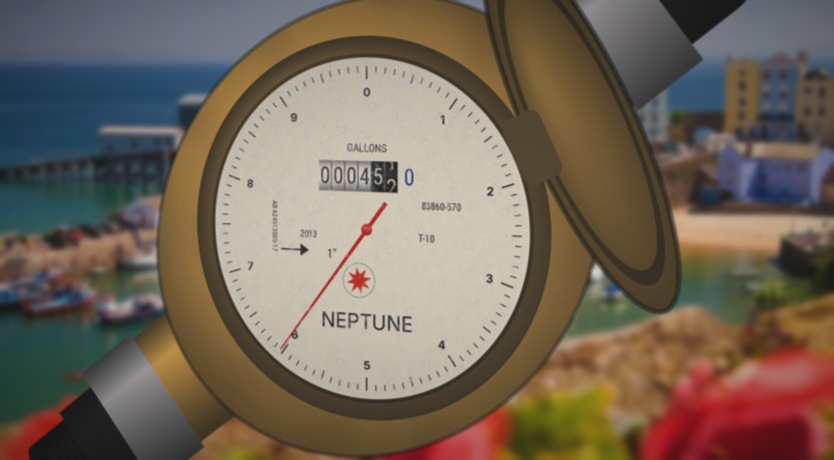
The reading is 4516.0 gal
